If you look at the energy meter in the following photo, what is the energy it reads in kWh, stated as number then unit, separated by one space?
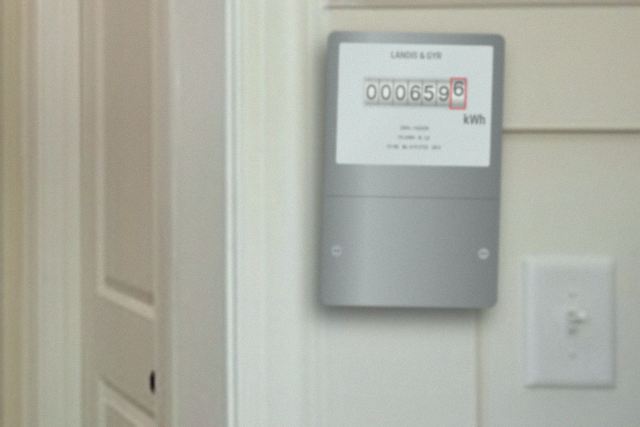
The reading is 659.6 kWh
